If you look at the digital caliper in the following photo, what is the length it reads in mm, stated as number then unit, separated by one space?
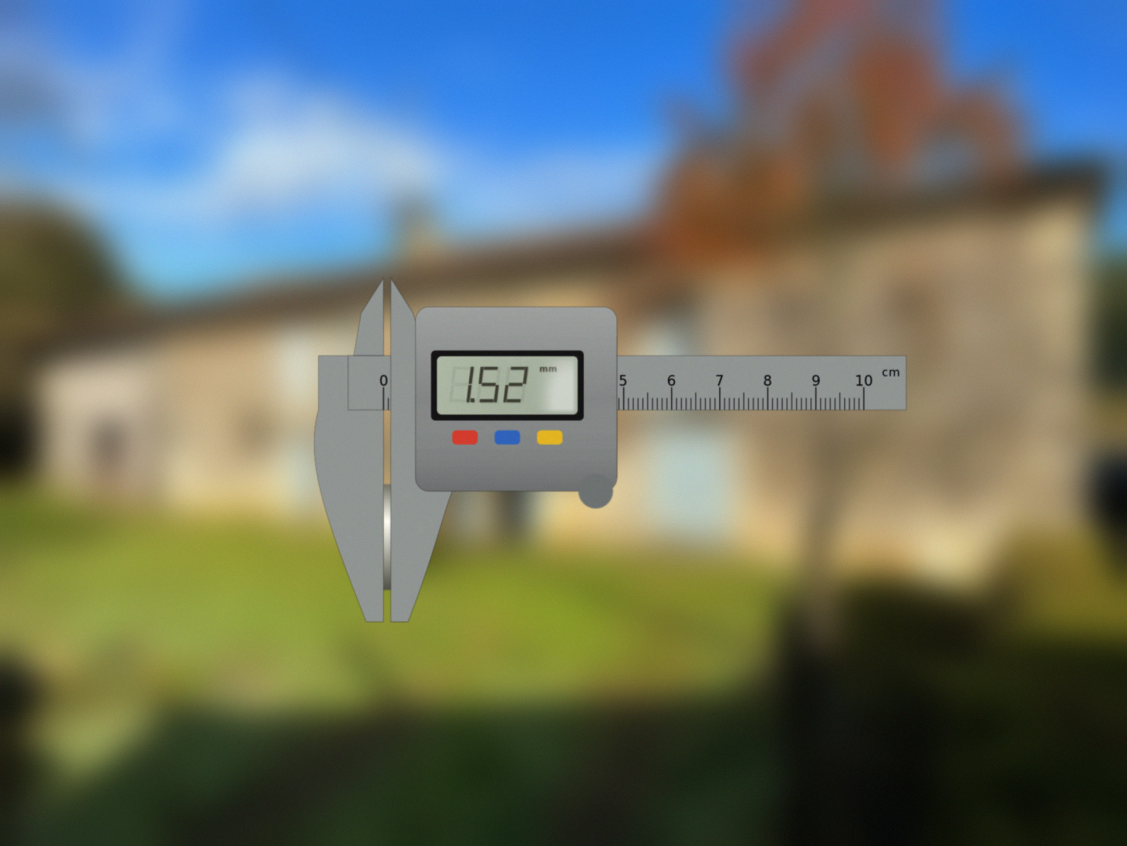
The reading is 1.52 mm
